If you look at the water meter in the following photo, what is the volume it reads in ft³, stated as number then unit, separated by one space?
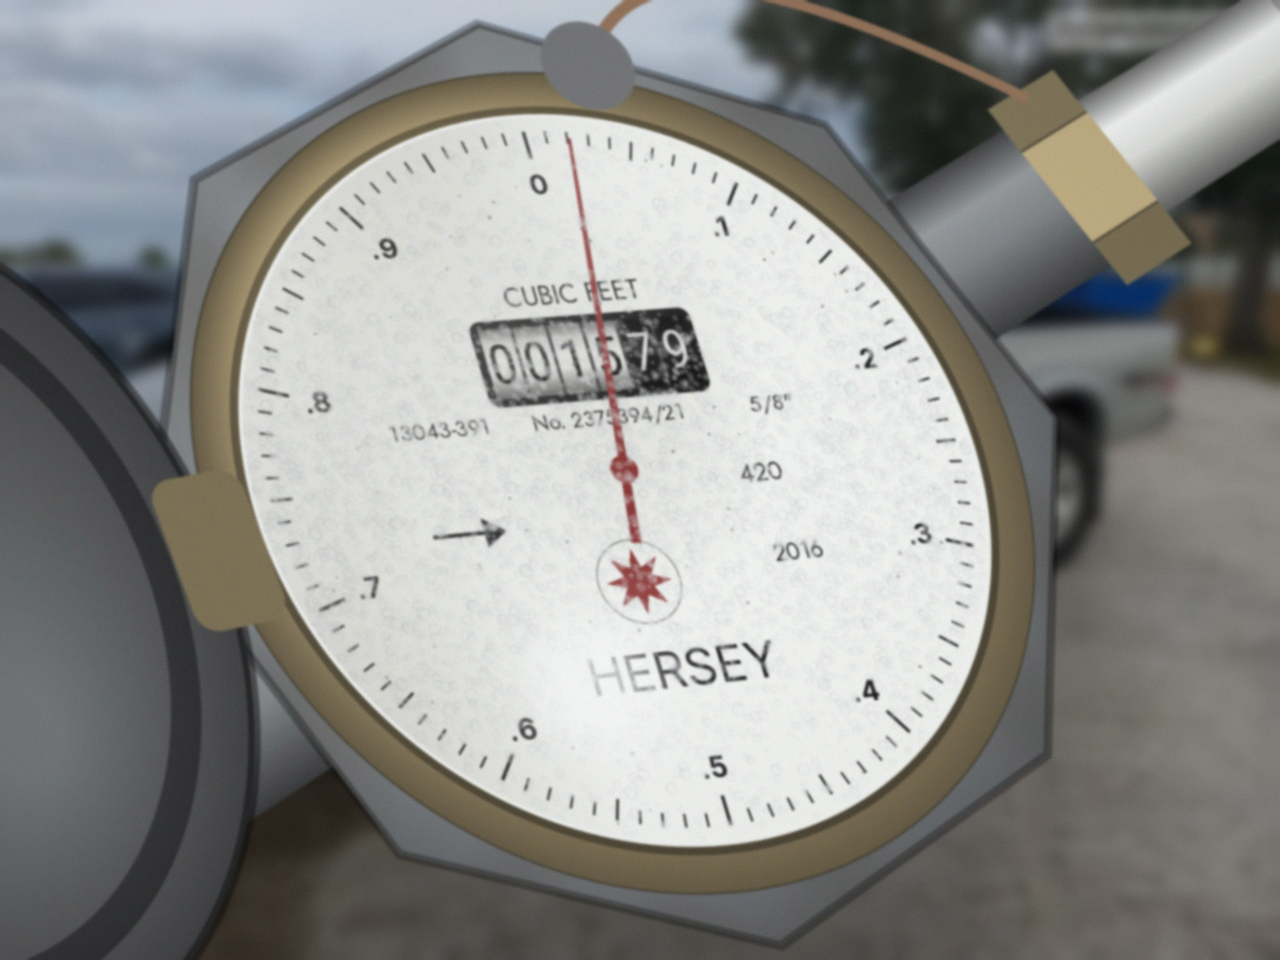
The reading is 1579.02 ft³
